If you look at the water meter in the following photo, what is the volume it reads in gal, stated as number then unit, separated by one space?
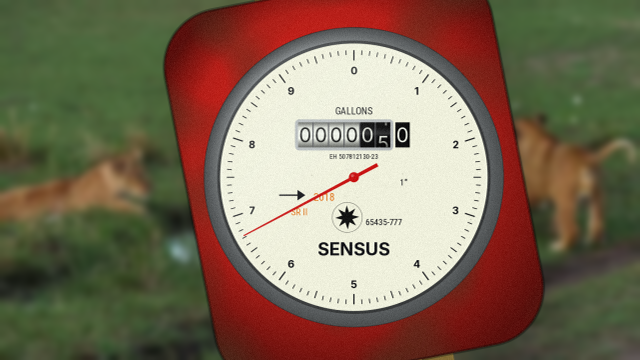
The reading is 46.7 gal
